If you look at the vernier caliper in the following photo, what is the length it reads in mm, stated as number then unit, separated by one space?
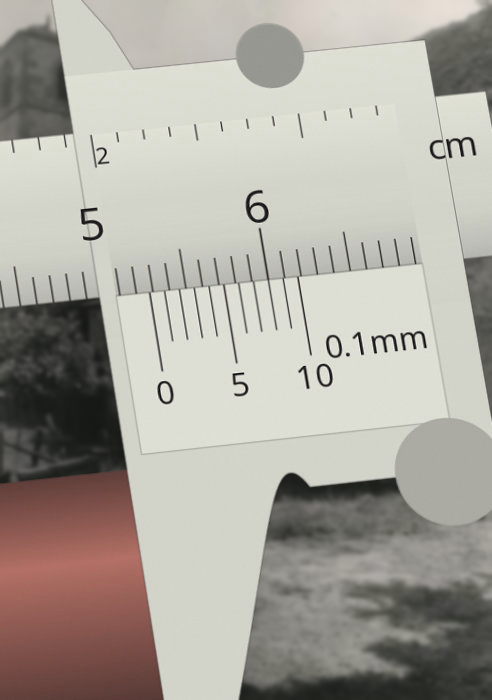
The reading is 52.8 mm
